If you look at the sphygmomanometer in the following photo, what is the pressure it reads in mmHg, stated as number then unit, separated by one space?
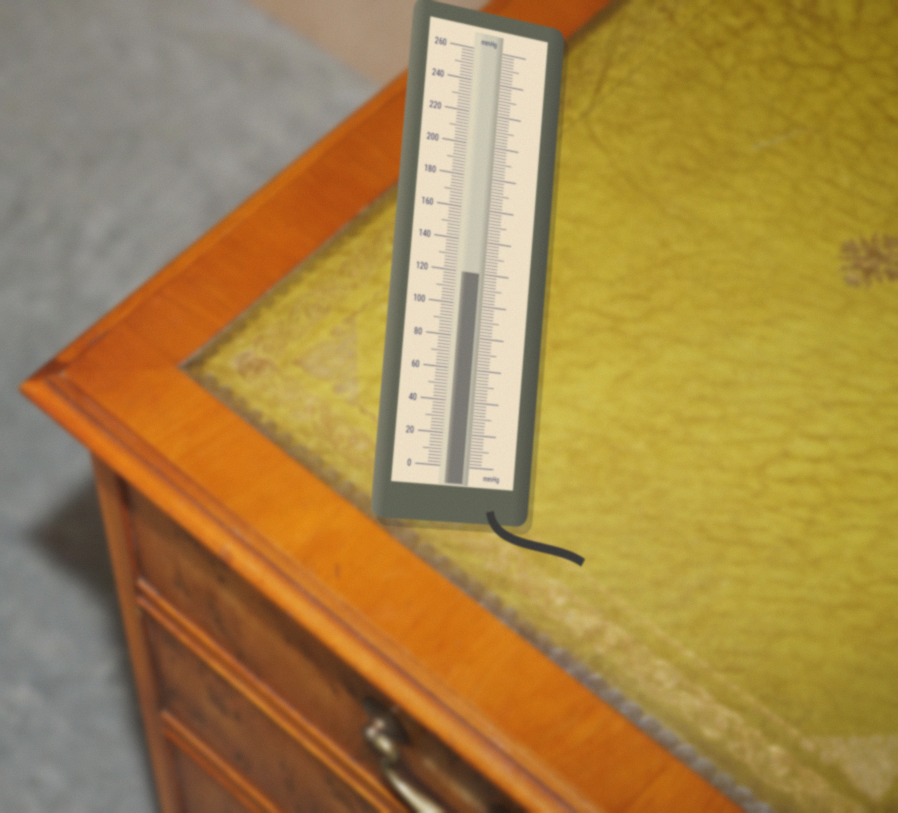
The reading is 120 mmHg
